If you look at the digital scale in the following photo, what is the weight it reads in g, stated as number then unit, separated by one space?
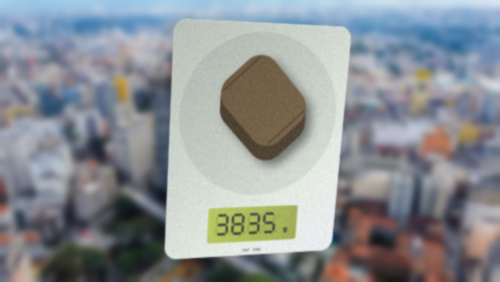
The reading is 3835 g
